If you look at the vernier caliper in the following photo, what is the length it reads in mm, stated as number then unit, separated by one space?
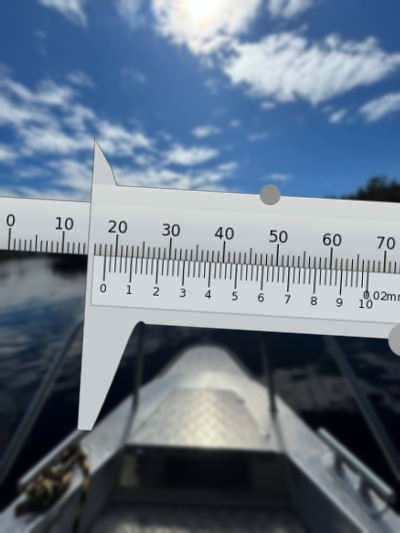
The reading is 18.0 mm
